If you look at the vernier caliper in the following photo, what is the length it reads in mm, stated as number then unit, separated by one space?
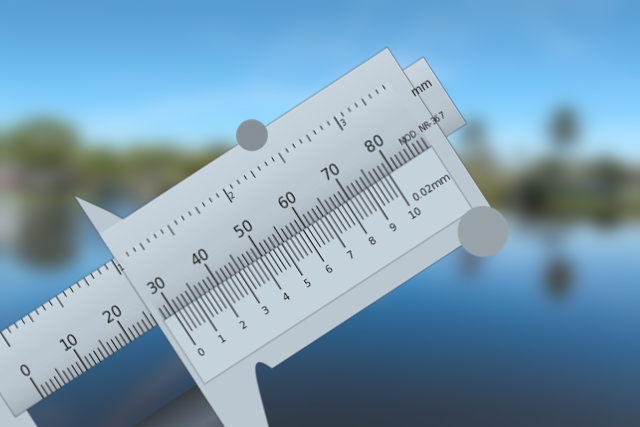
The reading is 30.0 mm
